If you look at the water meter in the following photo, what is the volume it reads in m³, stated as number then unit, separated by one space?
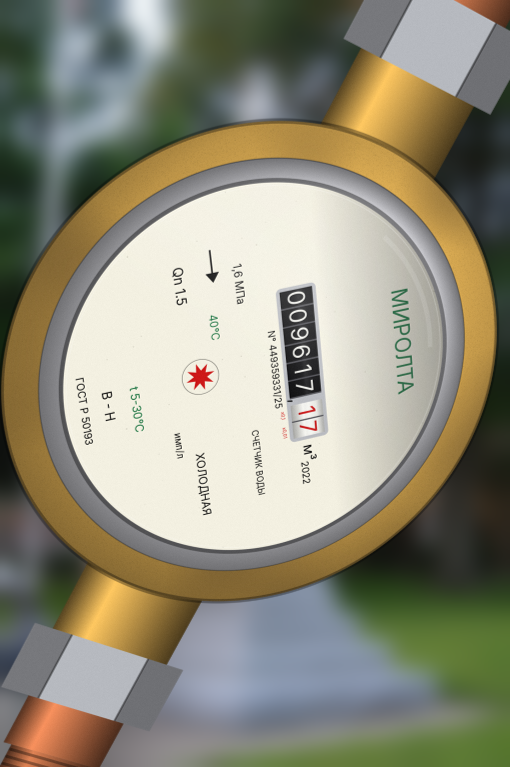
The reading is 9617.17 m³
